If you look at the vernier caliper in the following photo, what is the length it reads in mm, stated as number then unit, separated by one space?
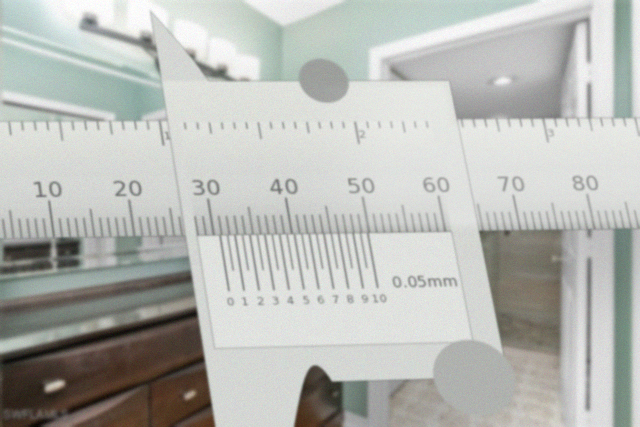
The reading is 30.8 mm
